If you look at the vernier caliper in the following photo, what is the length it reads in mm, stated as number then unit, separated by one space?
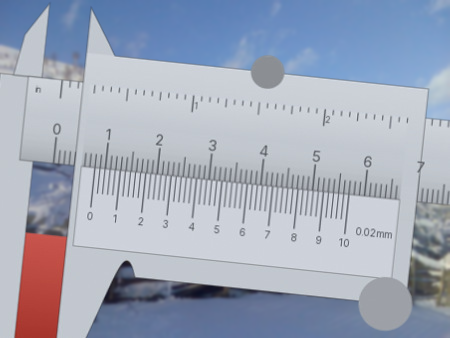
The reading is 8.0 mm
